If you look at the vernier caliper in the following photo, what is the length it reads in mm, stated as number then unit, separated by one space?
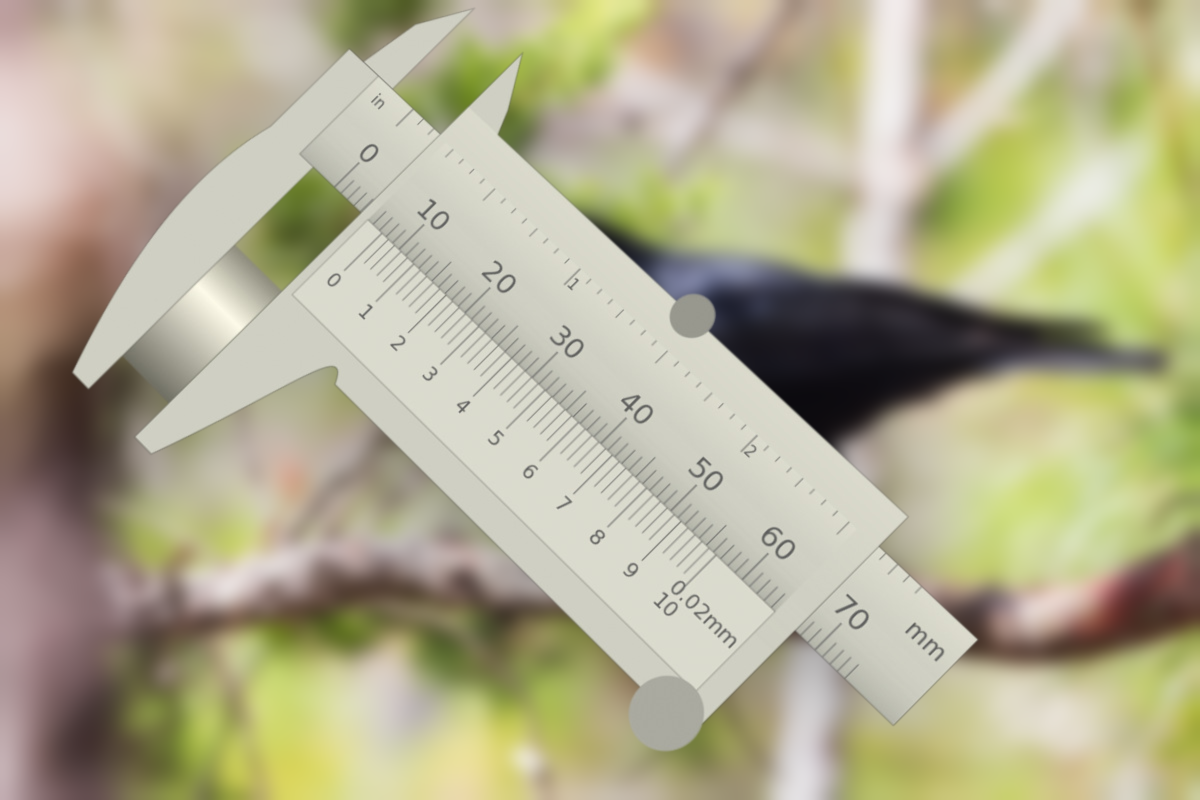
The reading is 7.4 mm
